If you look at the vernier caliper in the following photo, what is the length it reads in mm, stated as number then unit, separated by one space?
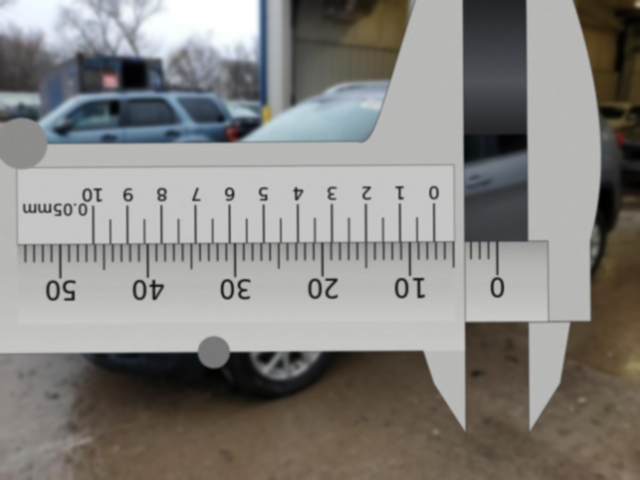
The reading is 7.2 mm
